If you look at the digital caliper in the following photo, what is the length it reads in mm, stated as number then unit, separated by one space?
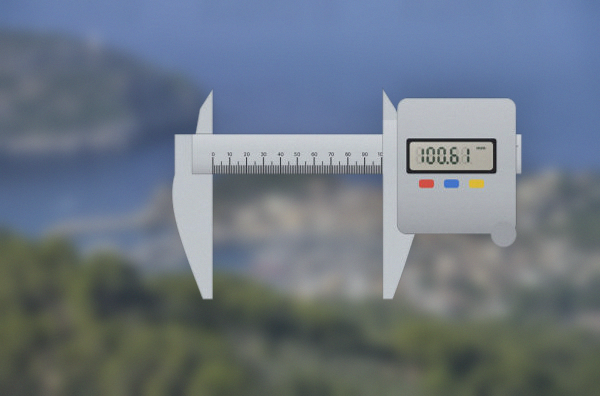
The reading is 100.61 mm
